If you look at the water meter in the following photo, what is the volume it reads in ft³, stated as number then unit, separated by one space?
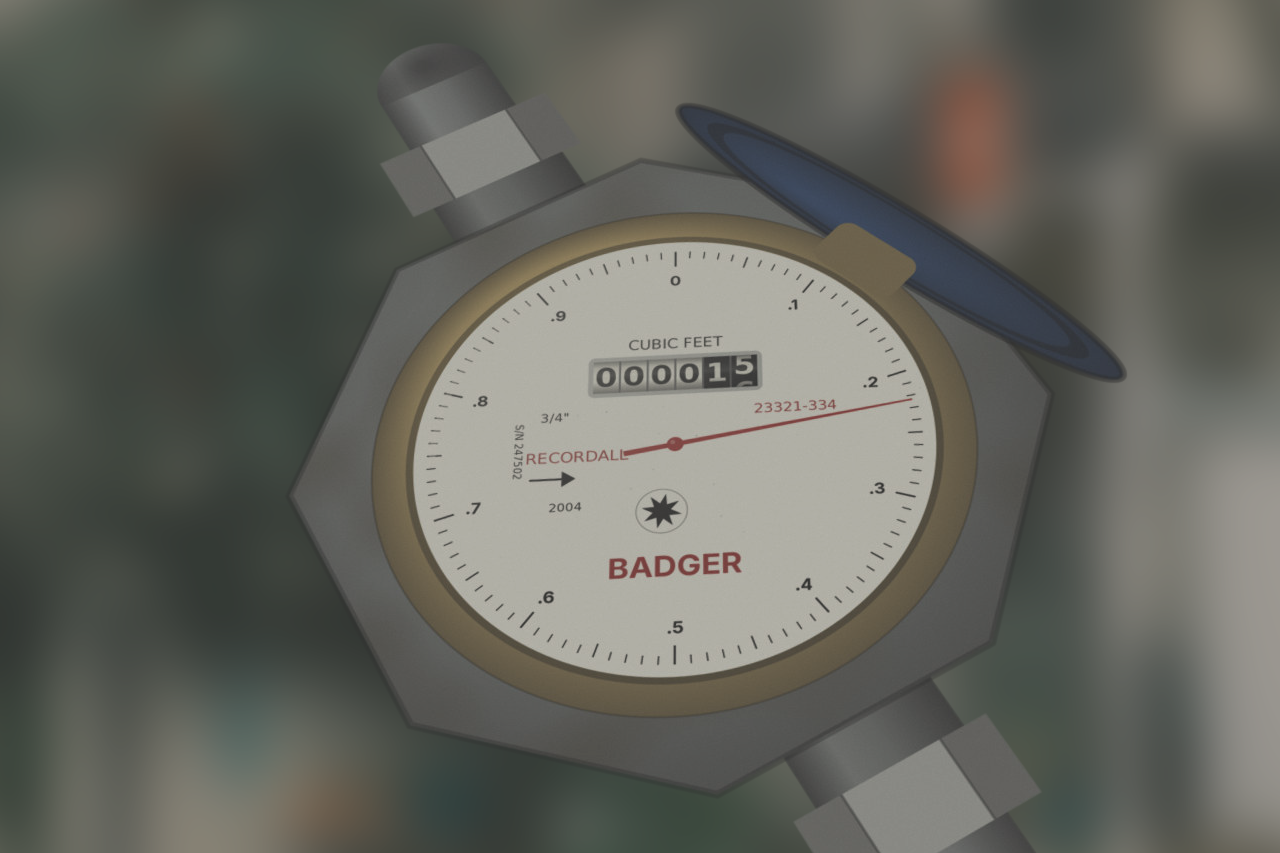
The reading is 15.22 ft³
